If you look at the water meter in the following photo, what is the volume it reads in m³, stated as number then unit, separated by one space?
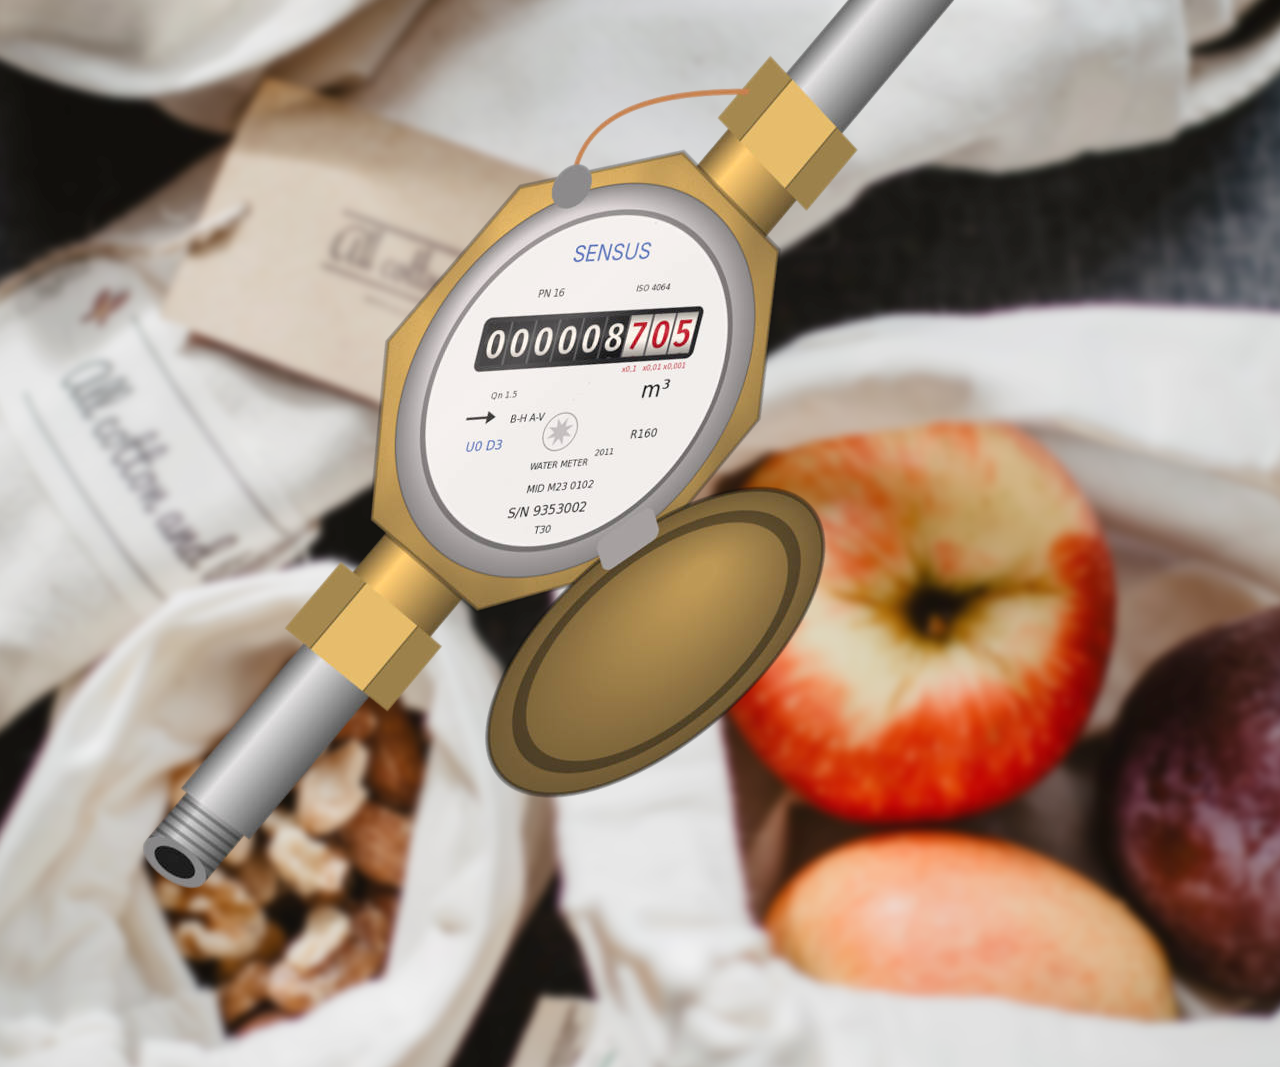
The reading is 8.705 m³
